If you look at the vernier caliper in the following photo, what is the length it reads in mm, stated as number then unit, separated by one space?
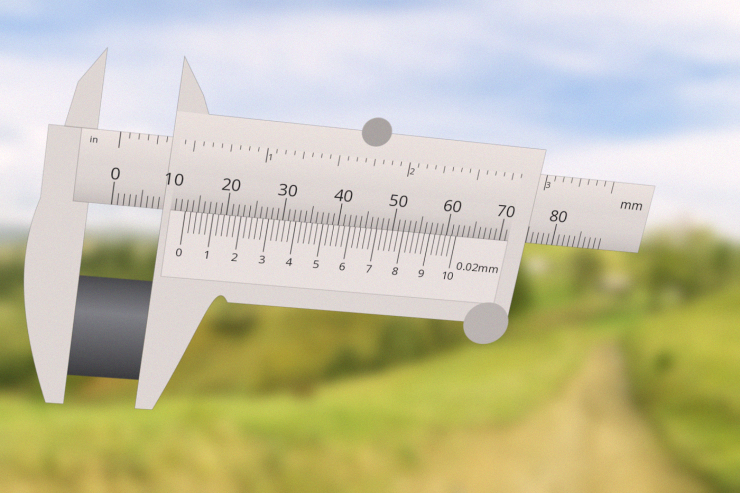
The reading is 12.8 mm
